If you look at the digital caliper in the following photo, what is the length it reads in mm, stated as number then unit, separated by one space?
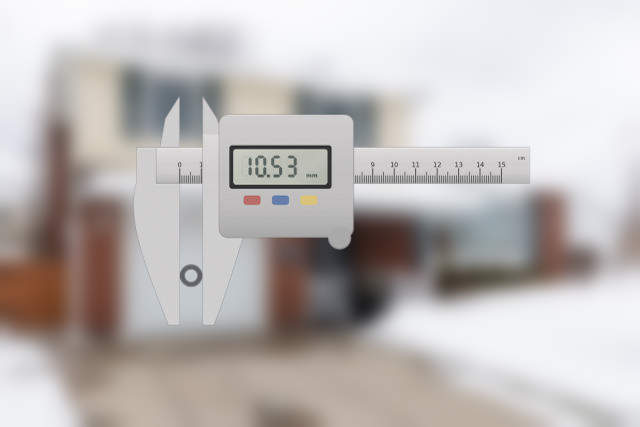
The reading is 10.53 mm
